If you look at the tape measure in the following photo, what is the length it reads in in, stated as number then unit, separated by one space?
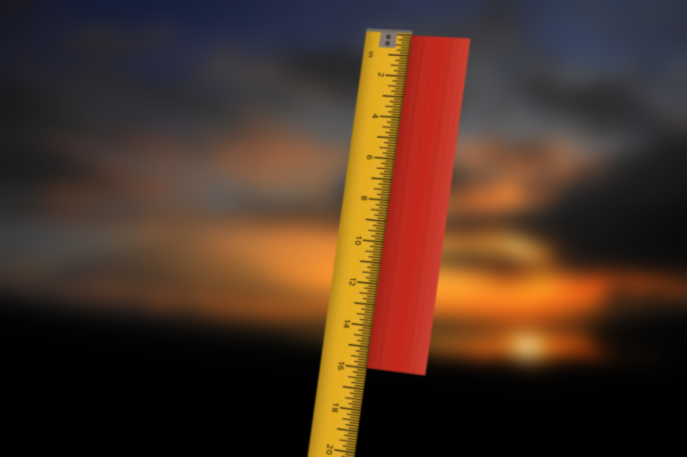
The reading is 16 in
